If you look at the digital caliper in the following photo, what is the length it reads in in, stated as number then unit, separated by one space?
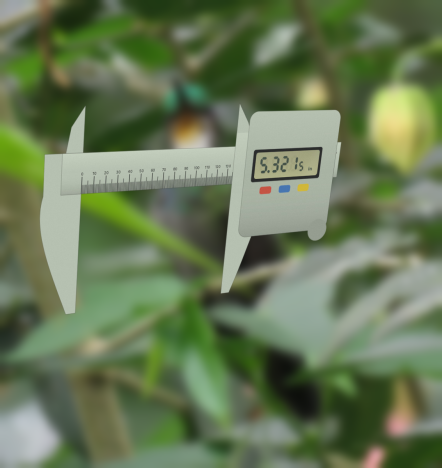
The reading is 5.3215 in
